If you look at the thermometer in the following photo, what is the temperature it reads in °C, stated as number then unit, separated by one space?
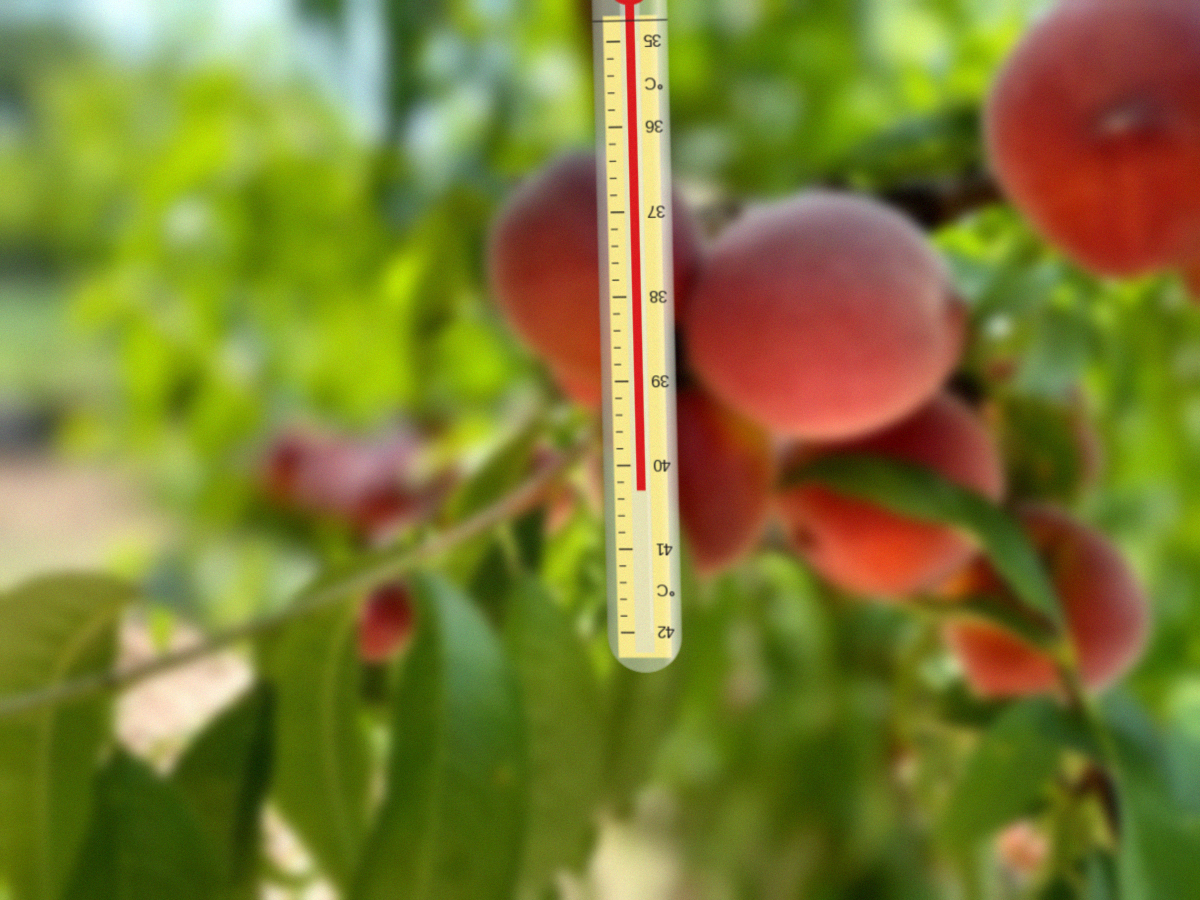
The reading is 40.3 °C
